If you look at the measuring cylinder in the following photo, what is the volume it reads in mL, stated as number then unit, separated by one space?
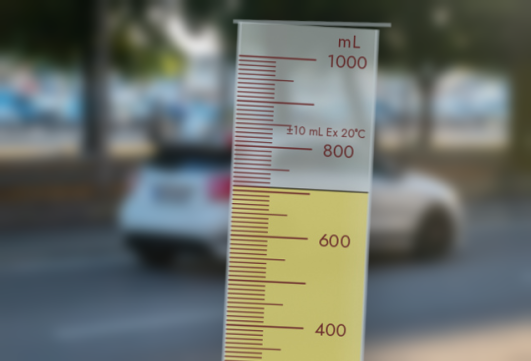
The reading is 710 mL
